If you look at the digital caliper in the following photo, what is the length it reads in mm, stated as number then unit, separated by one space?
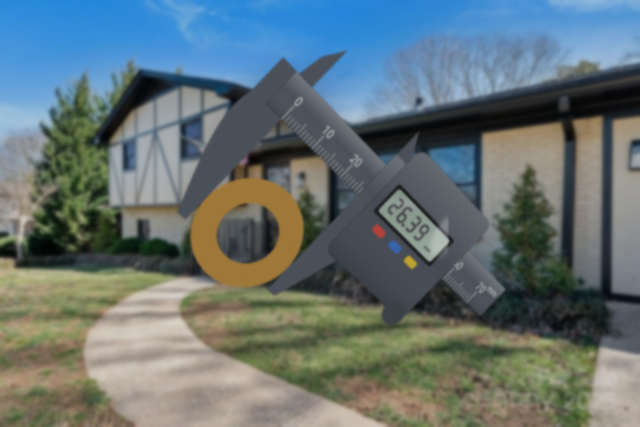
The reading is 26.39 mm
